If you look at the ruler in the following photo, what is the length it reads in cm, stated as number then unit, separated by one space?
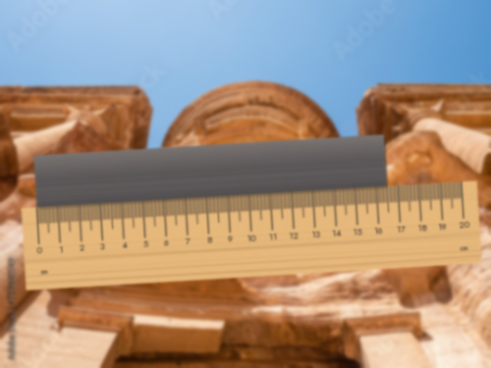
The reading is 16.5 cm
